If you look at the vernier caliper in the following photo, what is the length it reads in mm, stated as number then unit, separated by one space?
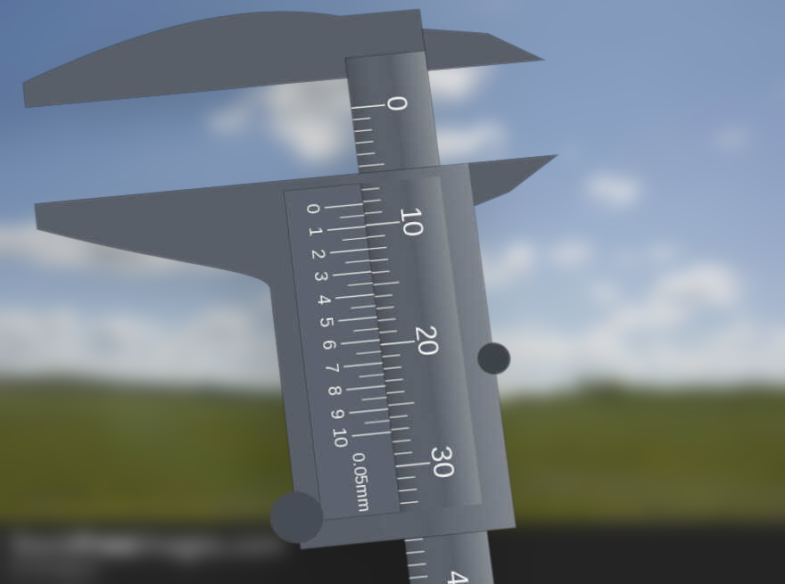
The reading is 8.2 mm
